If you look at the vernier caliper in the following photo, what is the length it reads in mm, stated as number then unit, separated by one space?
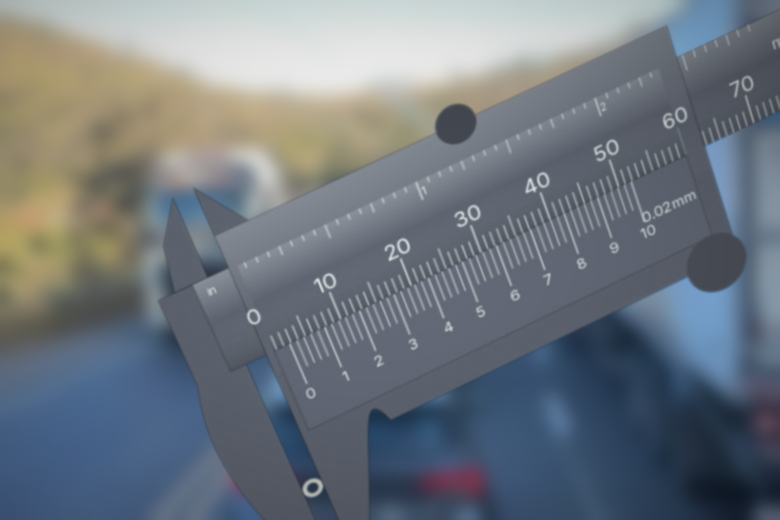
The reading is 2.8 mm
